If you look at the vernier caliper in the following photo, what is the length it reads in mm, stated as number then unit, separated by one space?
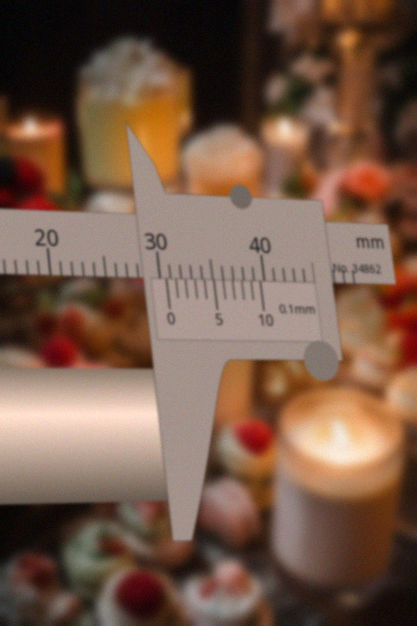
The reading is 30.6 mm
